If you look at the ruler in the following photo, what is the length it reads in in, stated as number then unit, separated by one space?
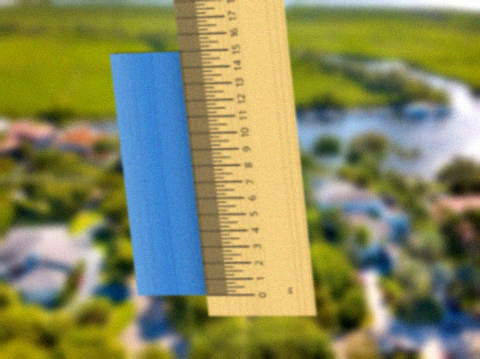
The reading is 15 in
